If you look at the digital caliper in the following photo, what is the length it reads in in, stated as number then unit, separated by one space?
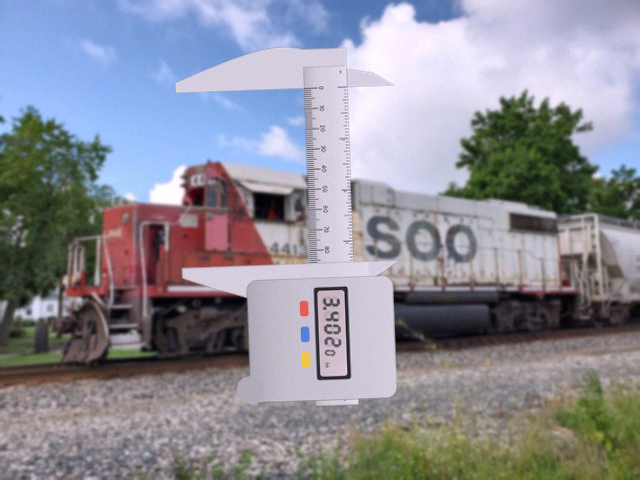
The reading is 3.4020 in
